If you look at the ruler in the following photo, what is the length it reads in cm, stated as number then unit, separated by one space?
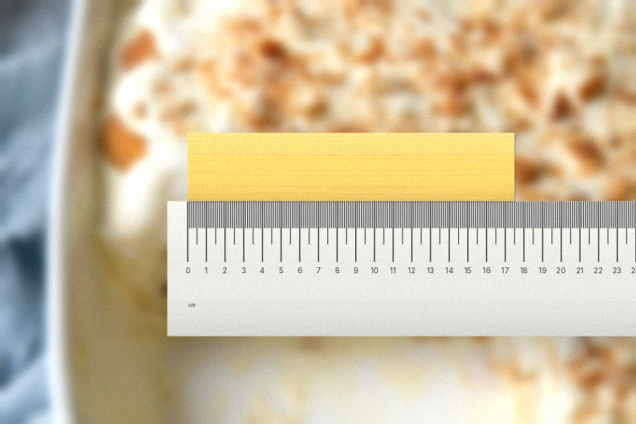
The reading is 17.5 cm
